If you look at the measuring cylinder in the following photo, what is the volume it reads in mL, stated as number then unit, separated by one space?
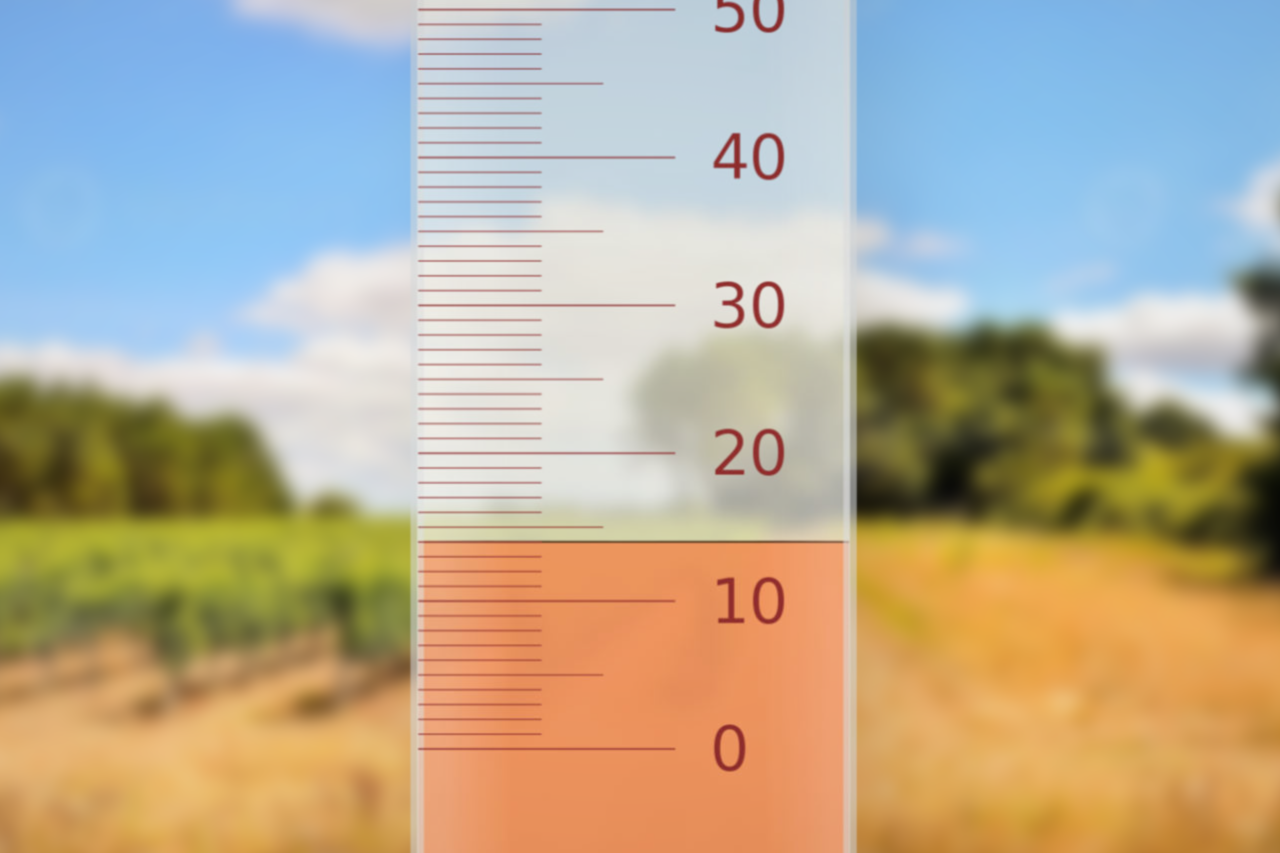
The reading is 14 mL
